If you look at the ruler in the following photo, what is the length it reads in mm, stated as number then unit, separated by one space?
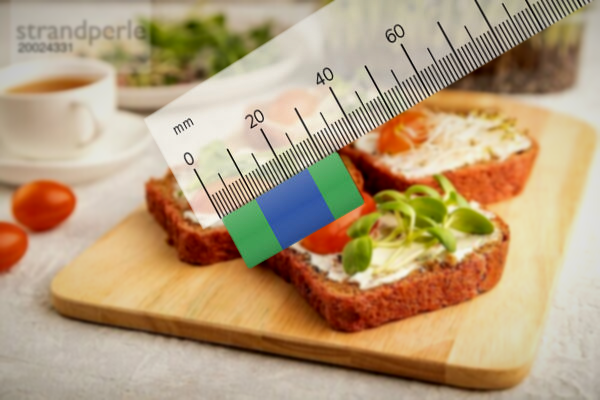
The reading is 34 mm
